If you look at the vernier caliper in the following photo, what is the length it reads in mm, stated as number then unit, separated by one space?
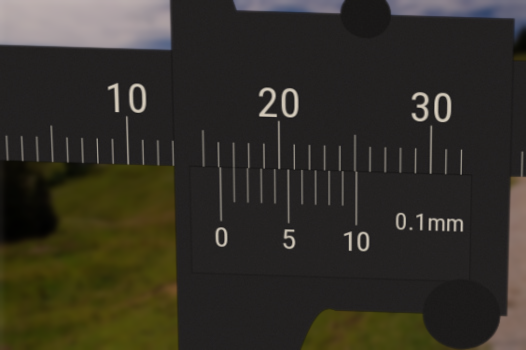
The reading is 16.1 mm
